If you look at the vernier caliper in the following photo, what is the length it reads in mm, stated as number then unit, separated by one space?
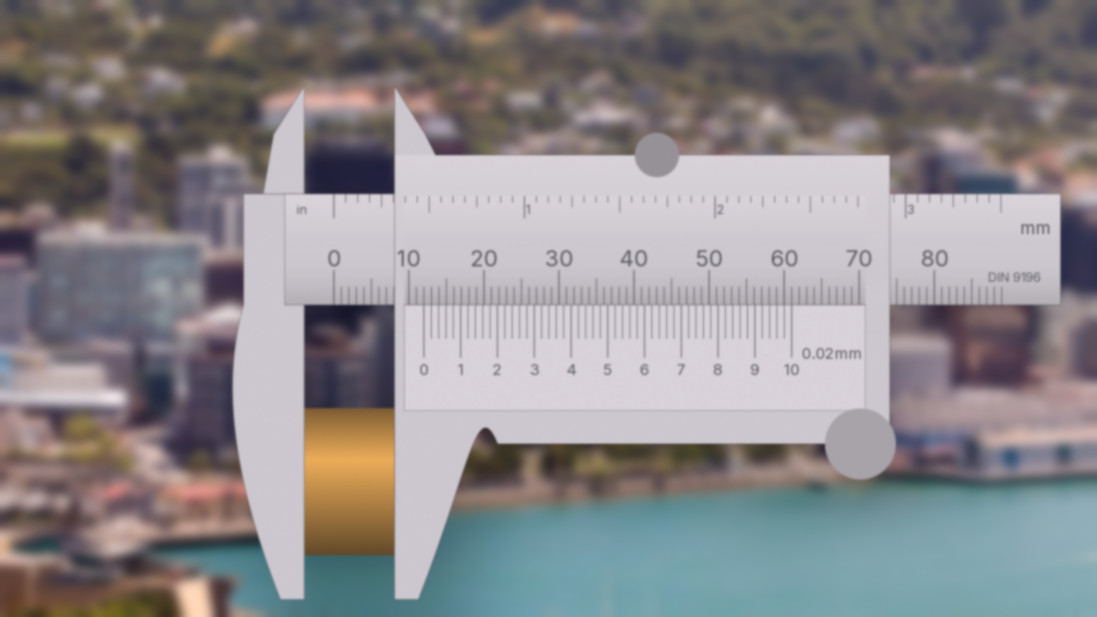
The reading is 12.0 mm
